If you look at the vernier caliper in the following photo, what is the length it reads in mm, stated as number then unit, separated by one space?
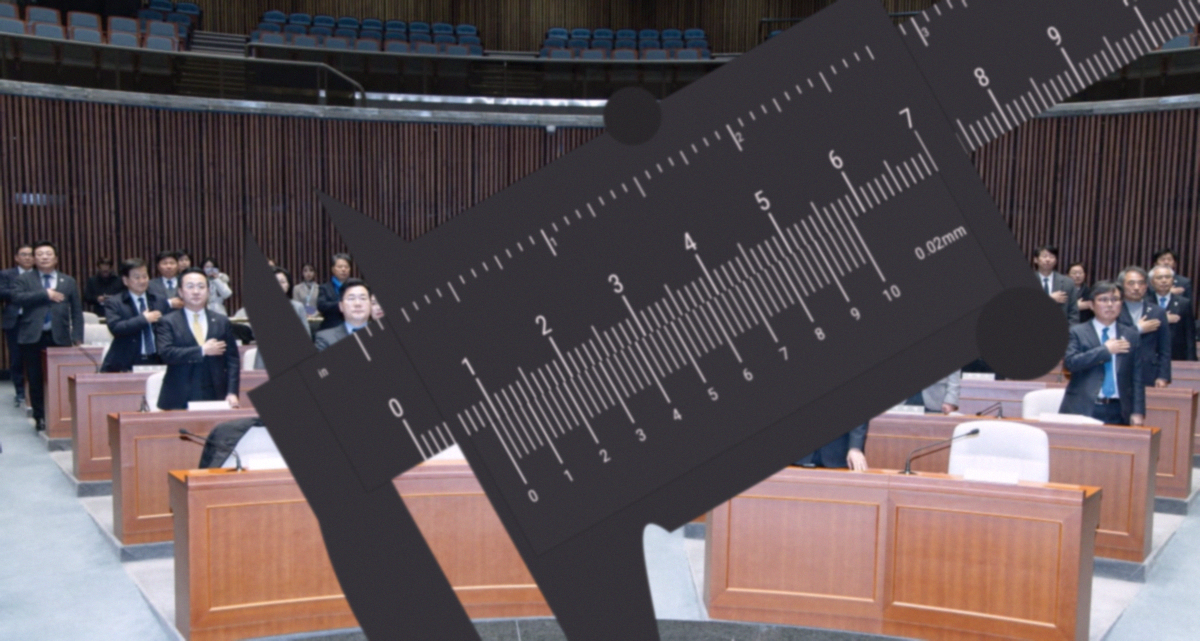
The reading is 9.0 mm
